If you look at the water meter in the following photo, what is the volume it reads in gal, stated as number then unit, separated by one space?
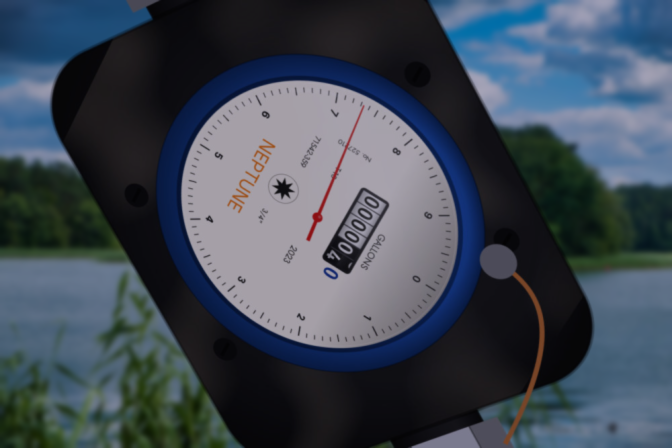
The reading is 37.3 gal
